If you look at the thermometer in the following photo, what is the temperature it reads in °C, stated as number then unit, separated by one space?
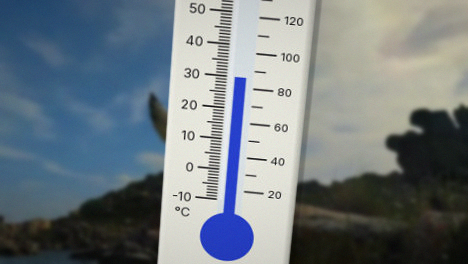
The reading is 30 °C
